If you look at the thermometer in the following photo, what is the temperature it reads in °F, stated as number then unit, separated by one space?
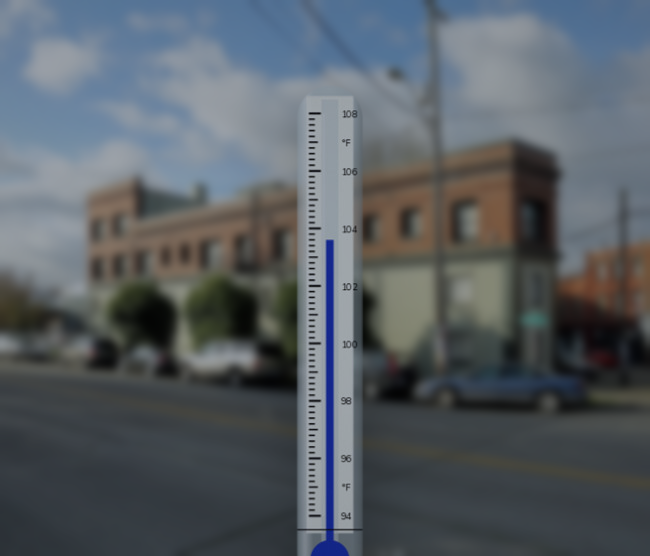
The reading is 103.6 °F
